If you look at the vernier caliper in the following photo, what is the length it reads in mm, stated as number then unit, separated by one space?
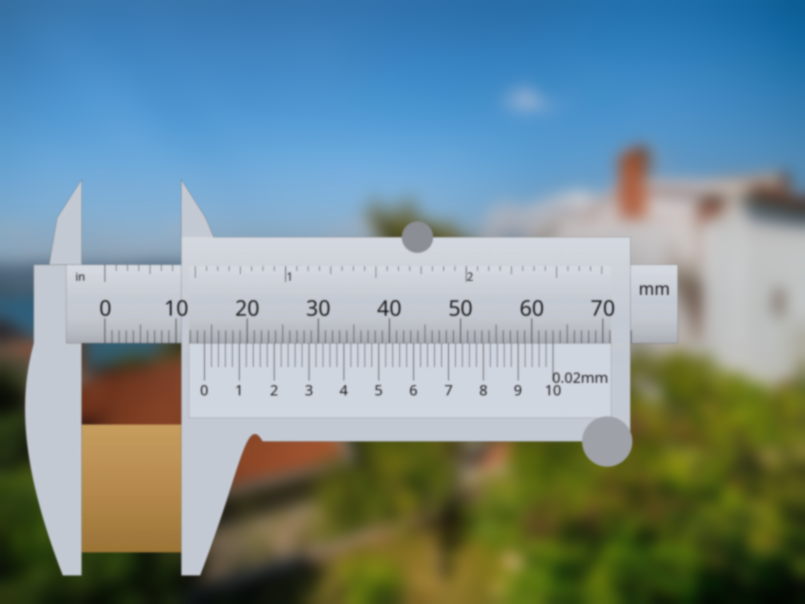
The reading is 14.0 mm
